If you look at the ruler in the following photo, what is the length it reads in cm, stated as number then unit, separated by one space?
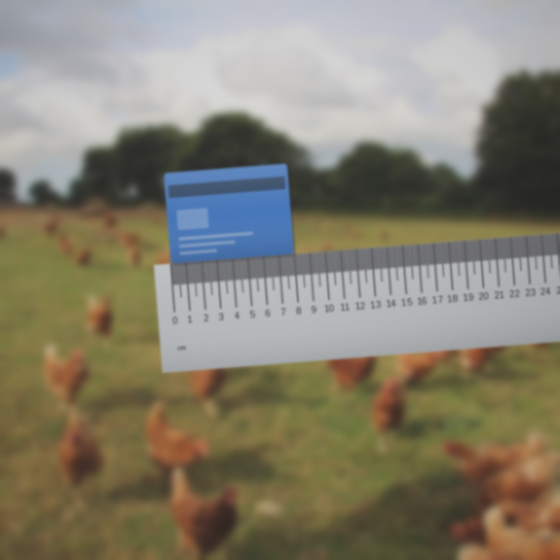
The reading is 8 cm
